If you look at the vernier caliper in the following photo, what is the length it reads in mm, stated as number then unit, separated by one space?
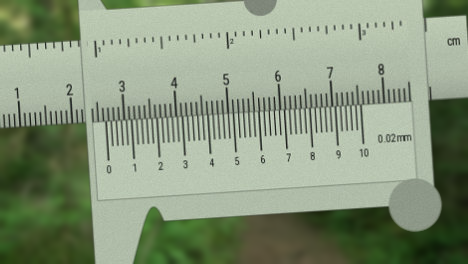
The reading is 26.5 mm
